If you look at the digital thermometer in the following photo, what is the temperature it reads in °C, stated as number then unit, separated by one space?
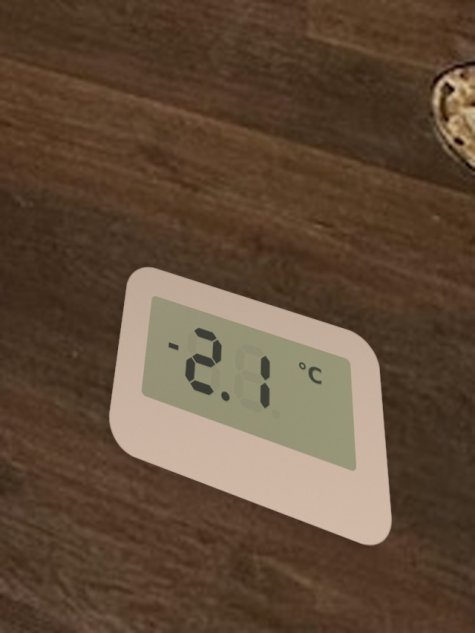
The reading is -2.1 °C
